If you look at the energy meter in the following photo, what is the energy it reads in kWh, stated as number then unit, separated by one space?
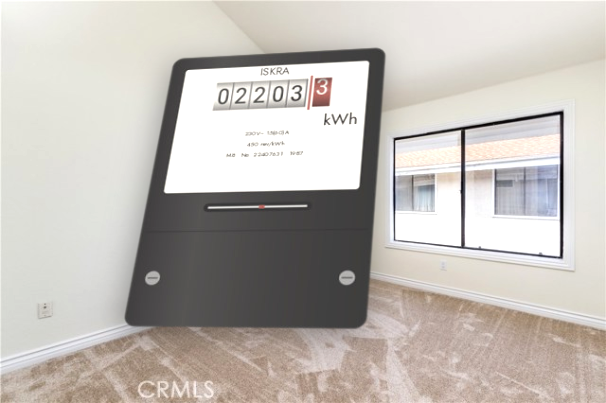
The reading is 2203.3 kWh
